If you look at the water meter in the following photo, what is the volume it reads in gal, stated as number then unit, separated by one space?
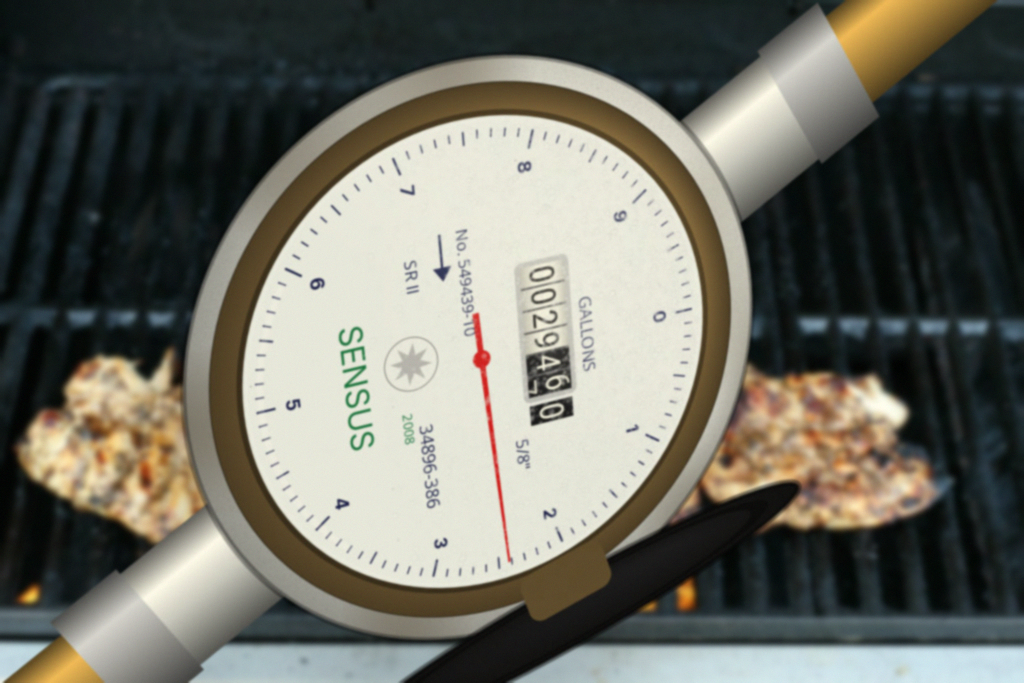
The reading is 29462.4 gal
